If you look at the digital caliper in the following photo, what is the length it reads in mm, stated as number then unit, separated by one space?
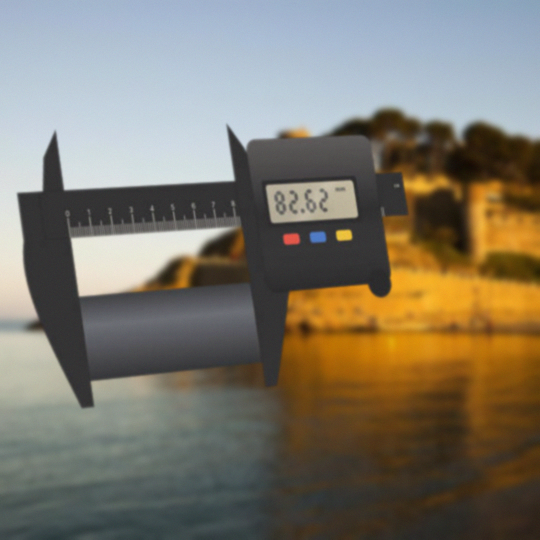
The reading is 82.62 mm
